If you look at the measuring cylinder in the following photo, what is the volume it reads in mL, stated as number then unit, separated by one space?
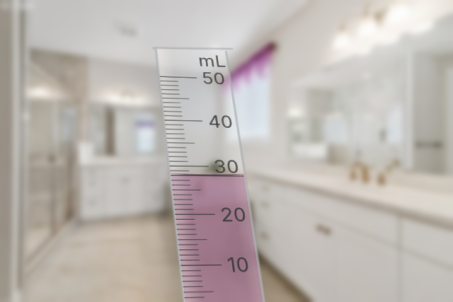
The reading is 28 mL
